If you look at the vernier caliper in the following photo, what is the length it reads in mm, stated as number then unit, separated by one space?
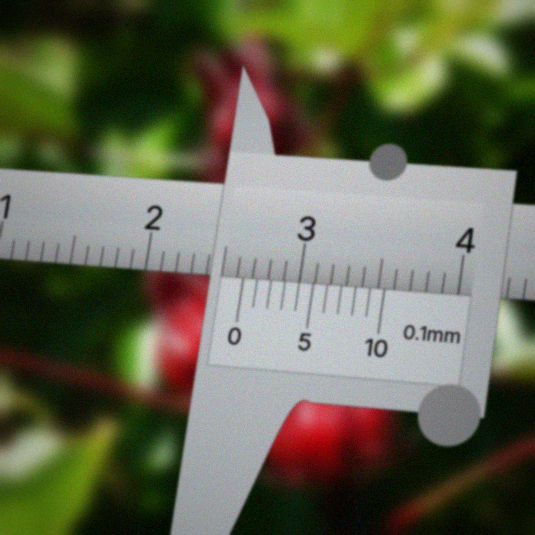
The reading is 26.4 mm
